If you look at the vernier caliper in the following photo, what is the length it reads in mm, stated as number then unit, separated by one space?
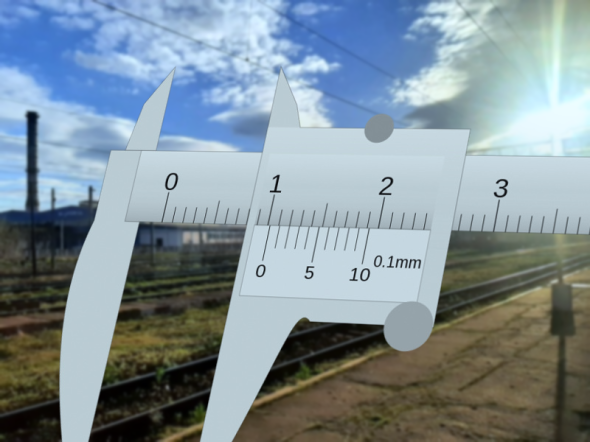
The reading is 10.2 mm
